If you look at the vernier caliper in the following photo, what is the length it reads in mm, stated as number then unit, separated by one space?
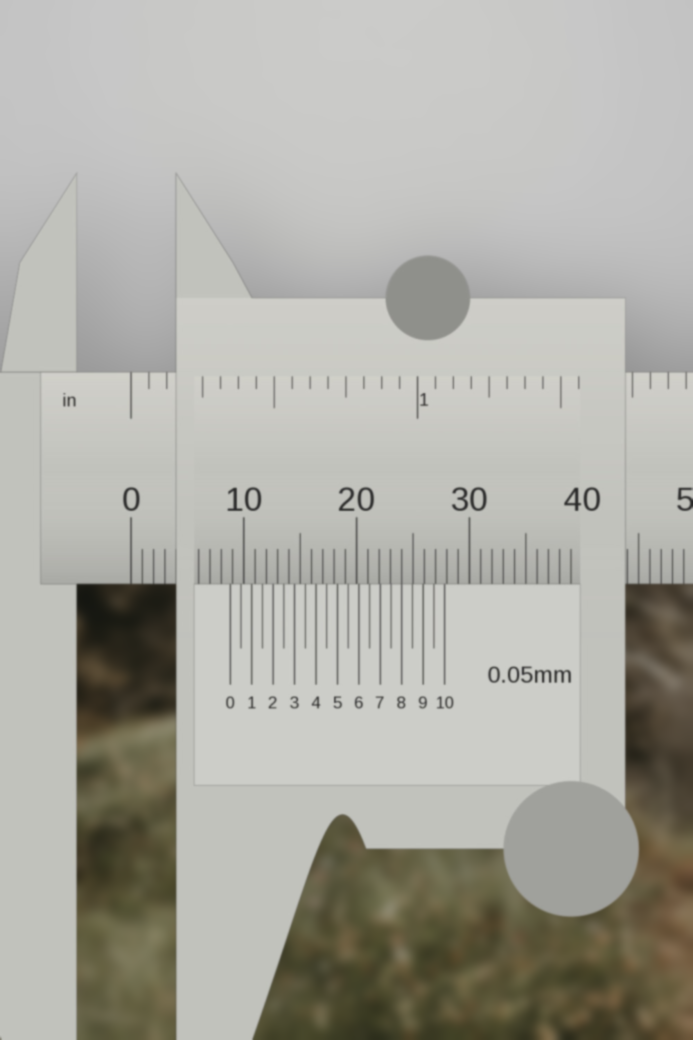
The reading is 8.8 mm
